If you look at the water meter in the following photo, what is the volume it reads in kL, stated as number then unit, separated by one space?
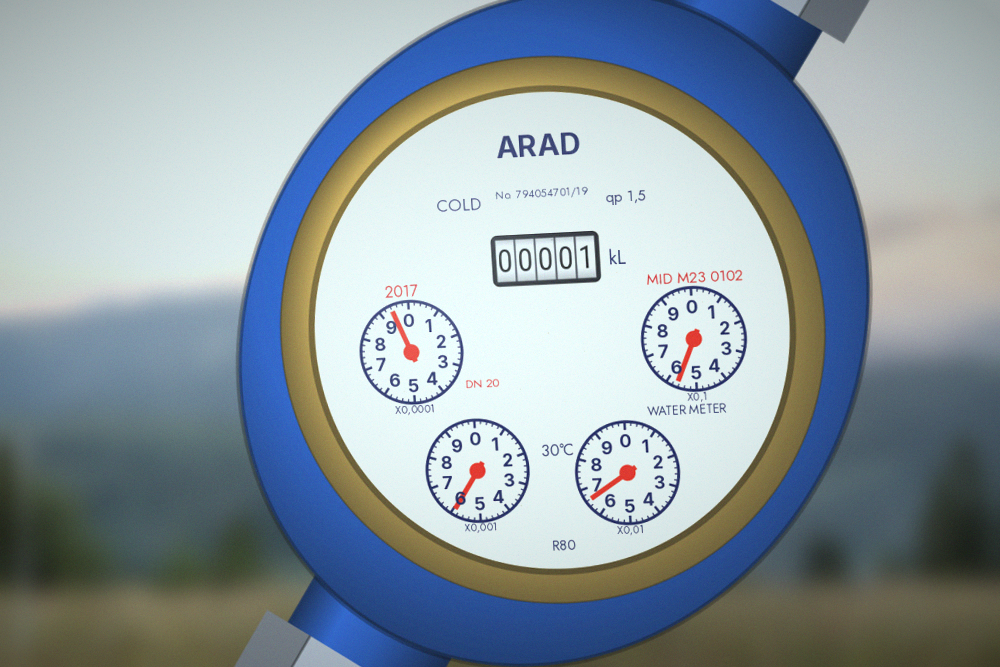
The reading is 1.5659 kL
